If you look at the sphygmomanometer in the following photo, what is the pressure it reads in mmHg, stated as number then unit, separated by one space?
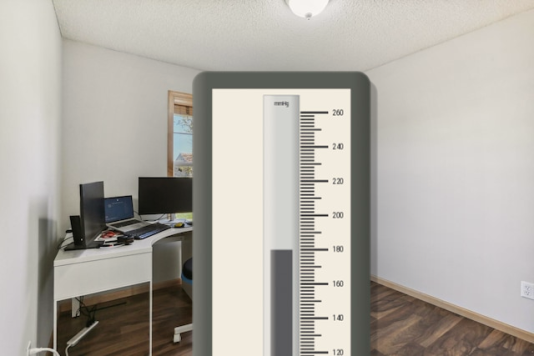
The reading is 180 mmHg
